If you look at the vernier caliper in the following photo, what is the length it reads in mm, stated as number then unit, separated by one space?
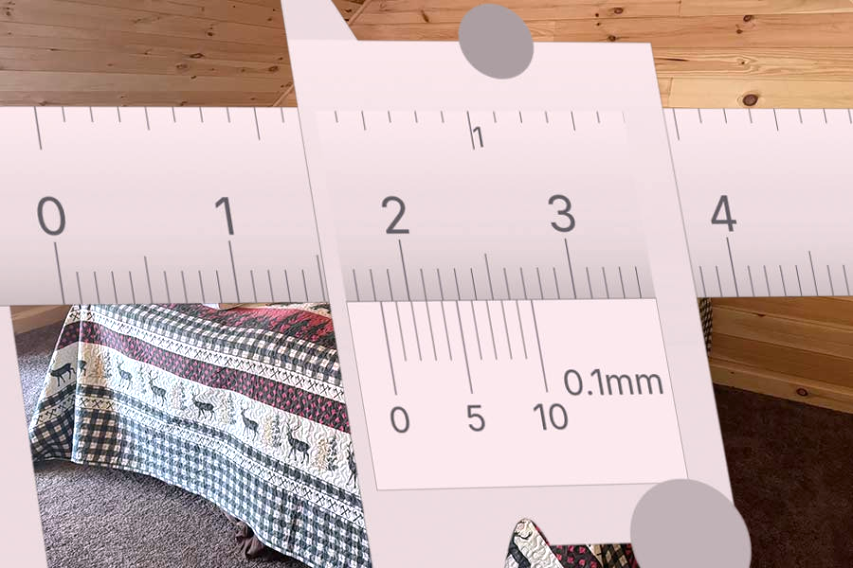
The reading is 18.3 mm
